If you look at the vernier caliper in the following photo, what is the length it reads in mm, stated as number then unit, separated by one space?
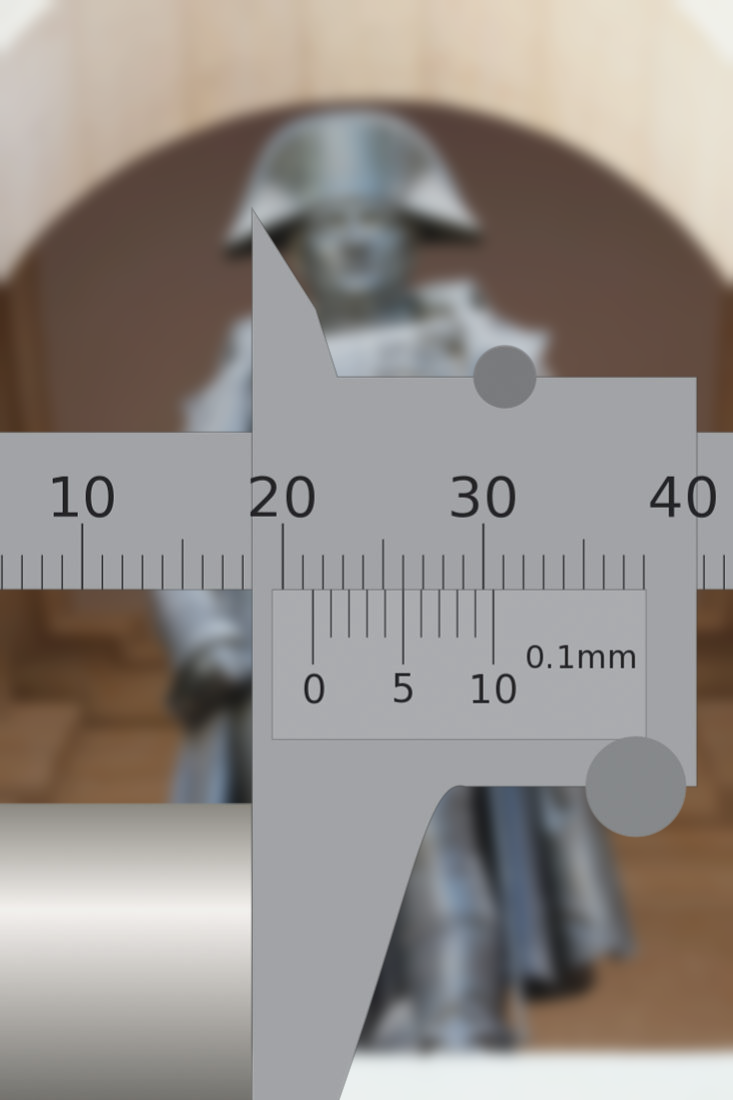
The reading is 21.5 mm
